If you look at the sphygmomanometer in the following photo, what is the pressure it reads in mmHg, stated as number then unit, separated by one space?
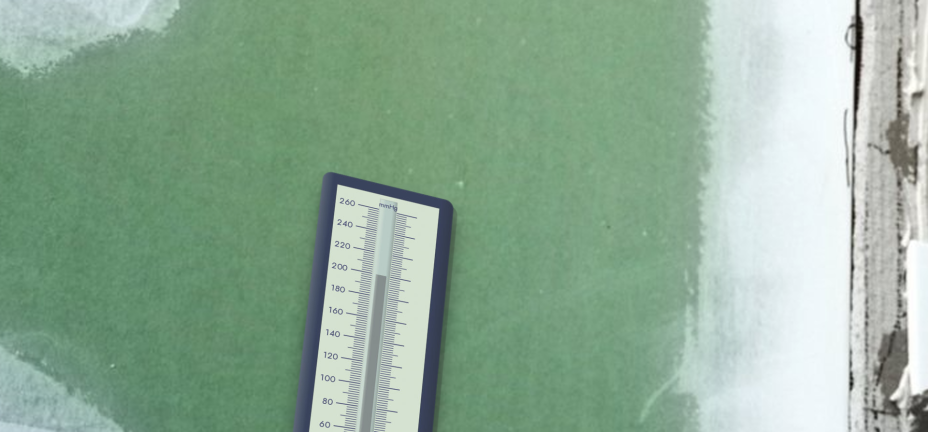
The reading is 200 mmHg
